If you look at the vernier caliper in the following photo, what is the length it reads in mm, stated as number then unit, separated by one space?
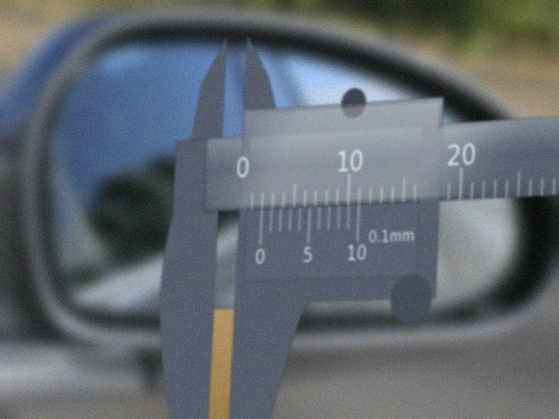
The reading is 2.0 mm
